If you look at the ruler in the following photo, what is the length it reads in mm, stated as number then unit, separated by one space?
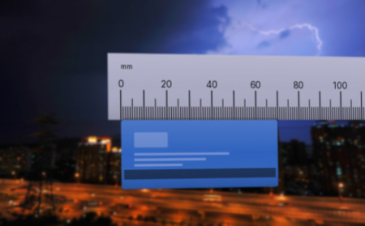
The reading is 70 mm
